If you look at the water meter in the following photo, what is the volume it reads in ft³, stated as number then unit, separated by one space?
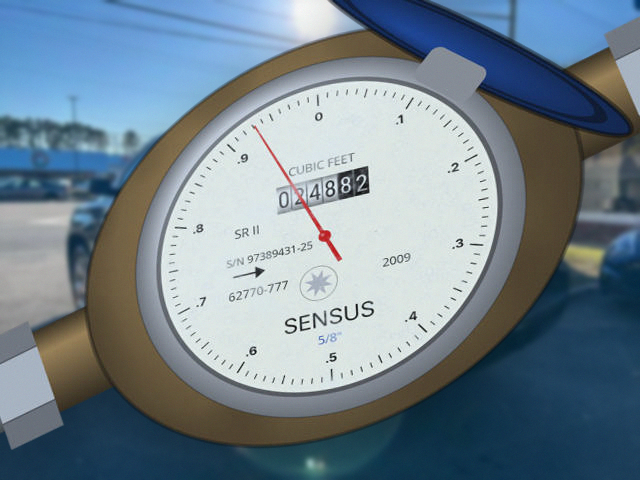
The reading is 24881.93 ft³
